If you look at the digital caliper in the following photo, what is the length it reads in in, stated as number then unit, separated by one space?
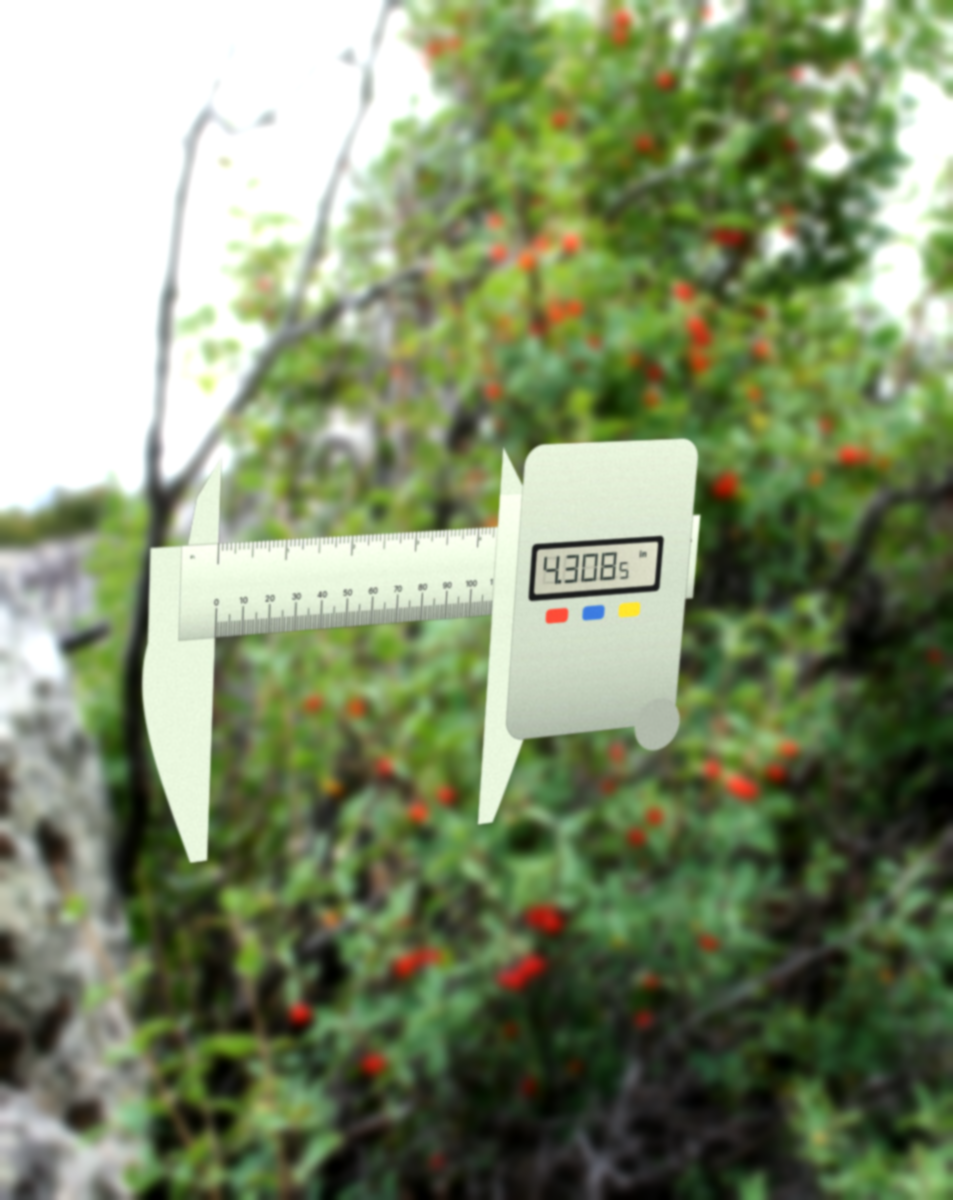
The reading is 4.3085 in
